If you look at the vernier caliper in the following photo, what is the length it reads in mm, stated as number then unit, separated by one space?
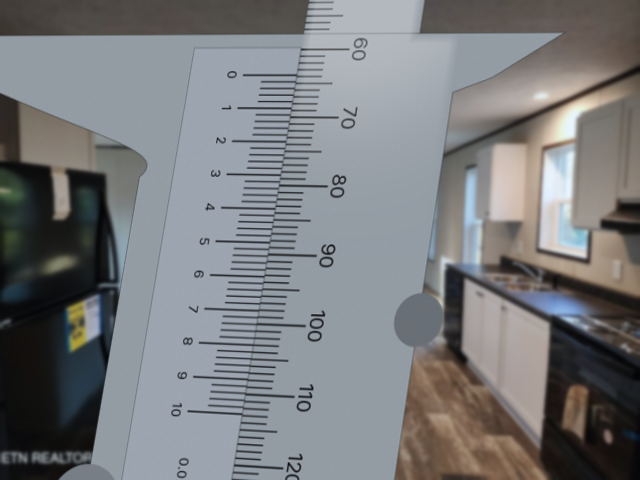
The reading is 63.8 mm
